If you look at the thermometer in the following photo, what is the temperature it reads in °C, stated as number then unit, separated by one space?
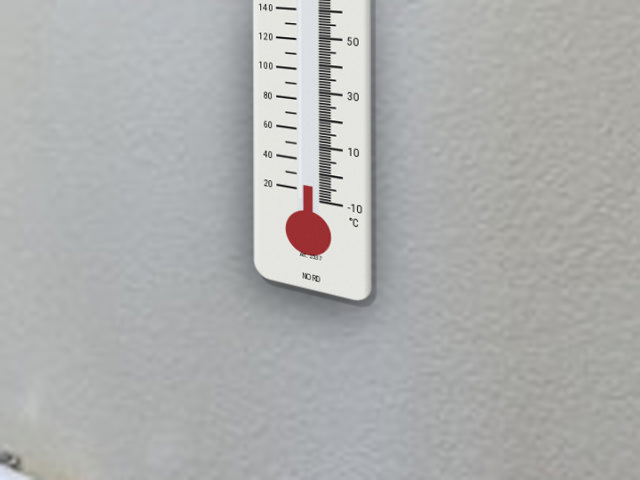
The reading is -5 °C
